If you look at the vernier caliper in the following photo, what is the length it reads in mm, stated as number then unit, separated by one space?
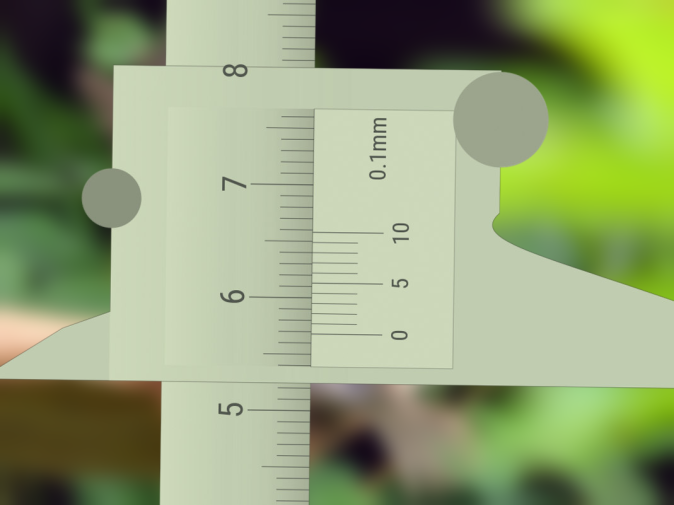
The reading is 56.8 mm
